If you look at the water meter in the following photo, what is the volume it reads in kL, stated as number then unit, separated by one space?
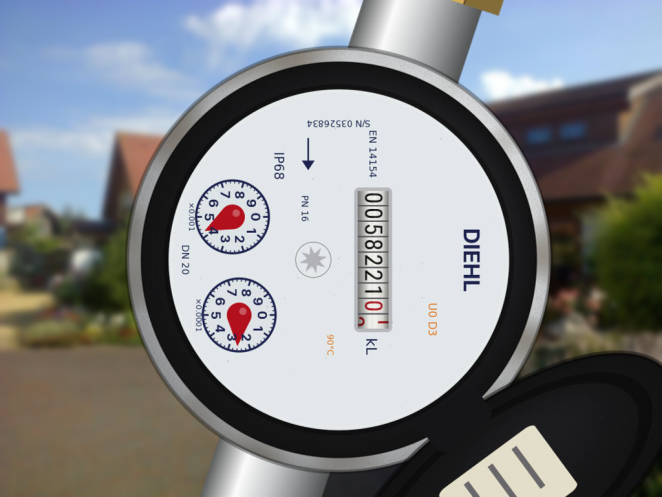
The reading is 58221.0142 kL
